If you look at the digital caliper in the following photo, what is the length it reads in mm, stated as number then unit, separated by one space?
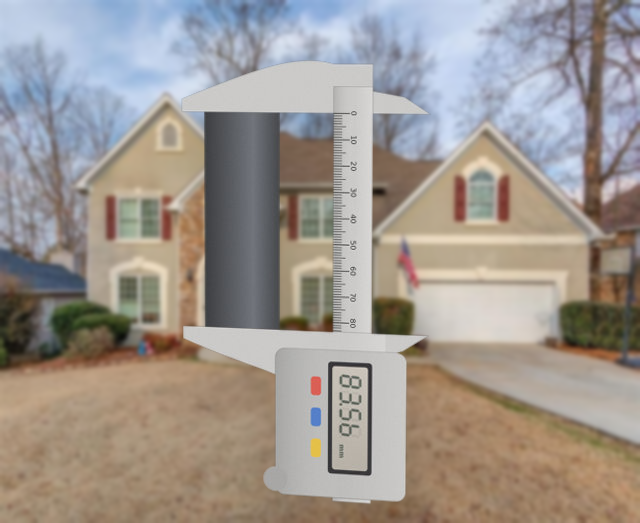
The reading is 83.56 mm
